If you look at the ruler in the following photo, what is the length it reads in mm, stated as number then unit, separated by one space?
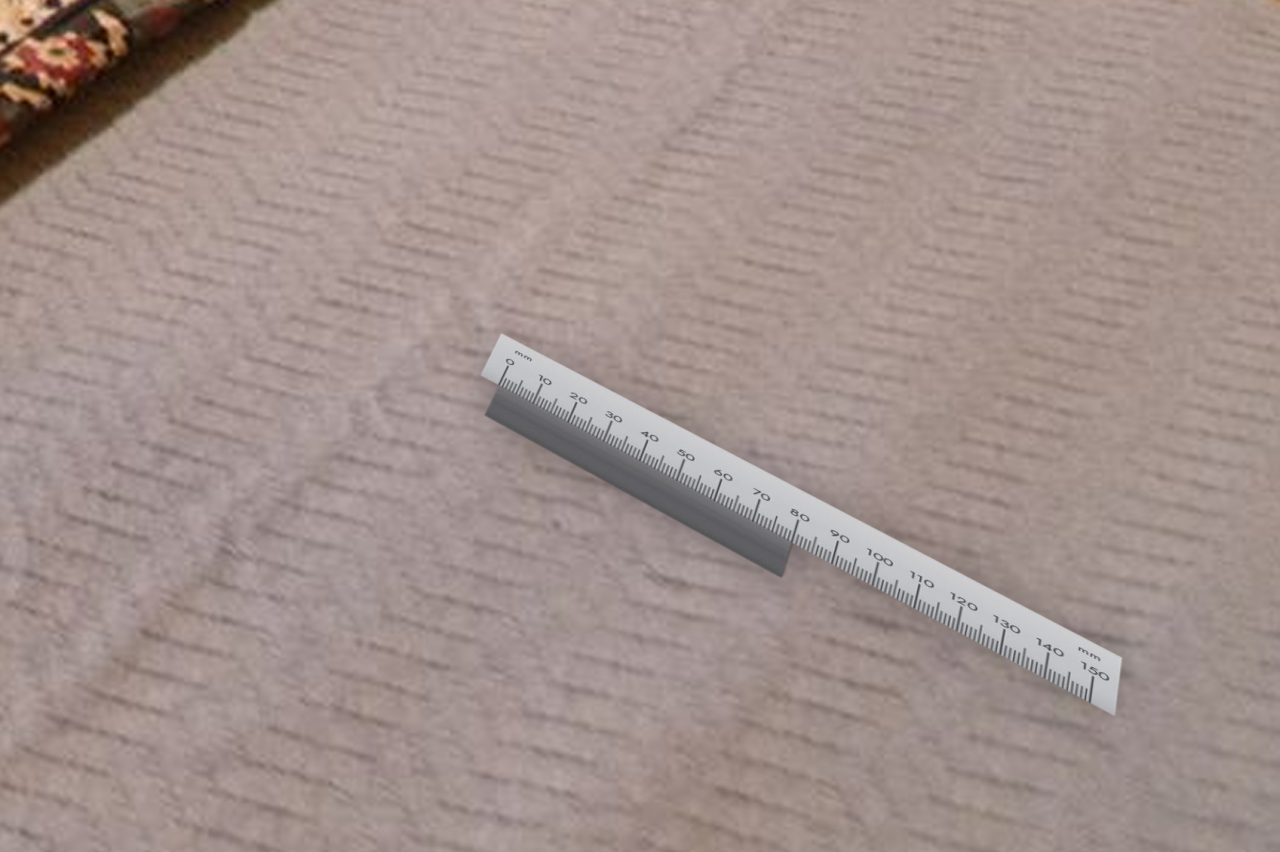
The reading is 80 mm
